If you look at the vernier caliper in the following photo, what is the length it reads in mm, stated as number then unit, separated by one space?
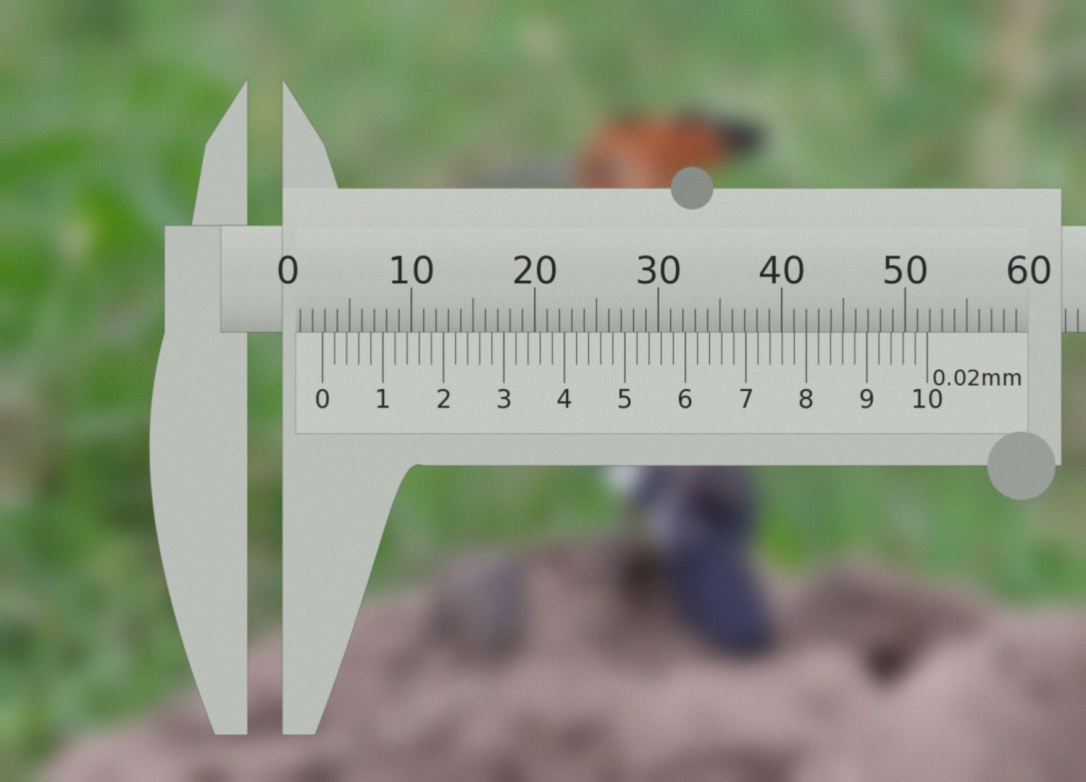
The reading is 2.8 mm
